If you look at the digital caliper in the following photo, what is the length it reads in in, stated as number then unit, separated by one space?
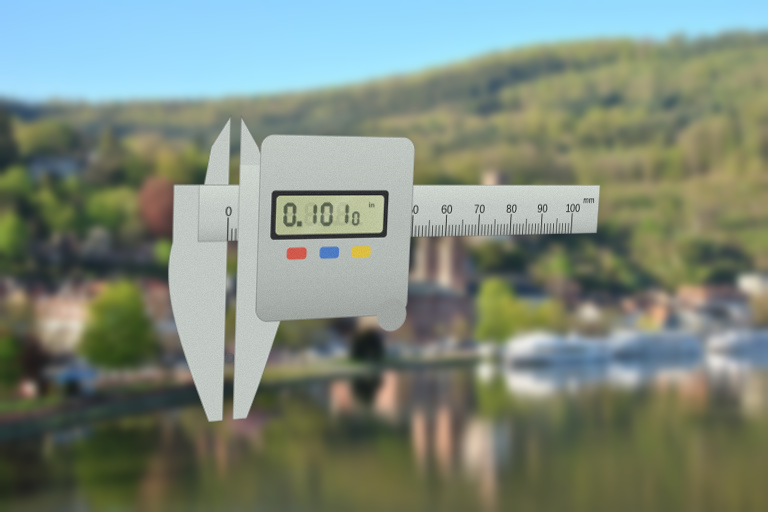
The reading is 0.1010 in
